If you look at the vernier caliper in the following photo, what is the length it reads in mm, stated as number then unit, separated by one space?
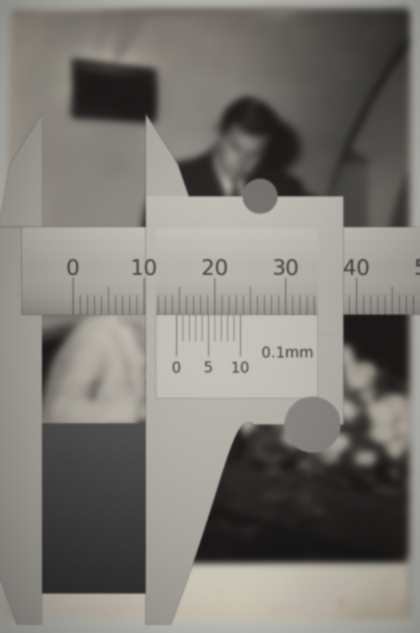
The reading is 14.6 mm
